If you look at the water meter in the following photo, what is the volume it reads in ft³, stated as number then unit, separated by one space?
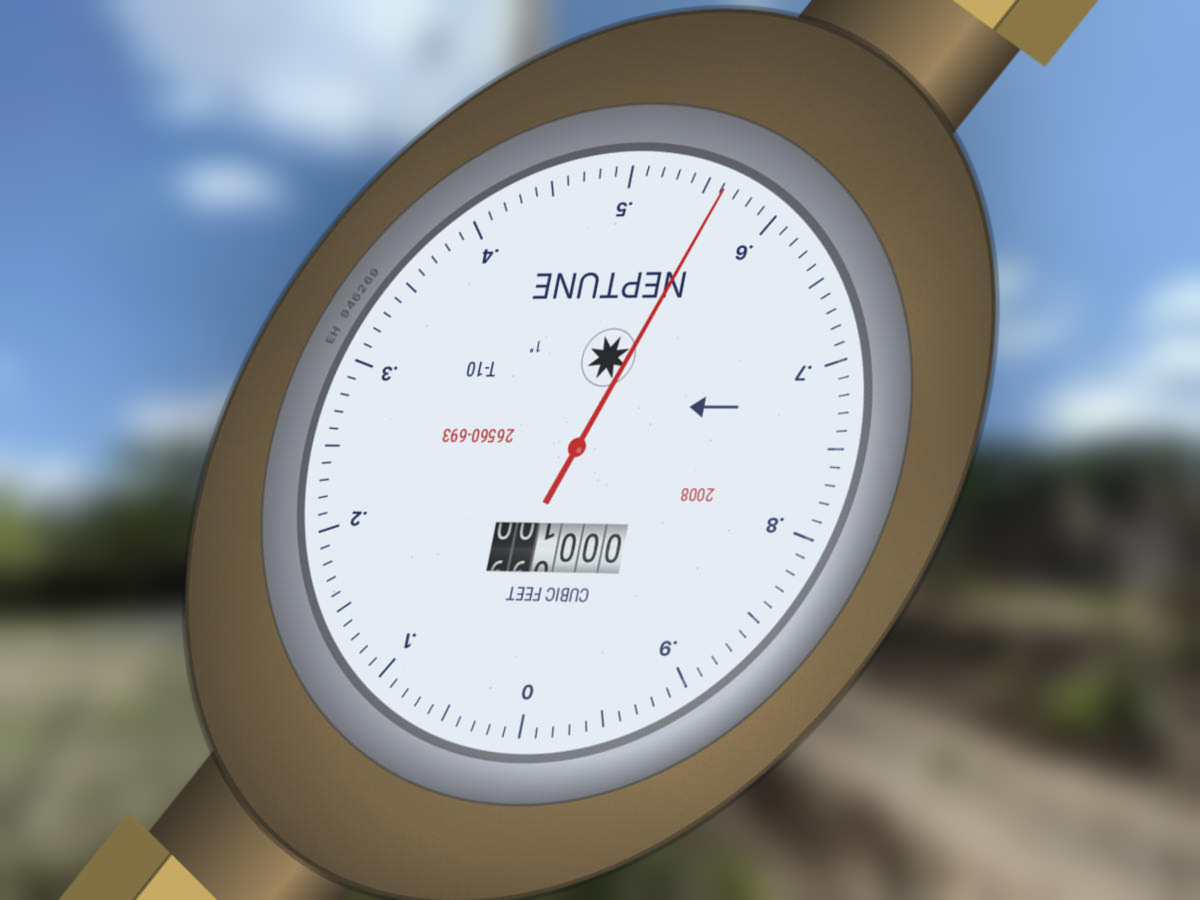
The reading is 99.56 ft³
